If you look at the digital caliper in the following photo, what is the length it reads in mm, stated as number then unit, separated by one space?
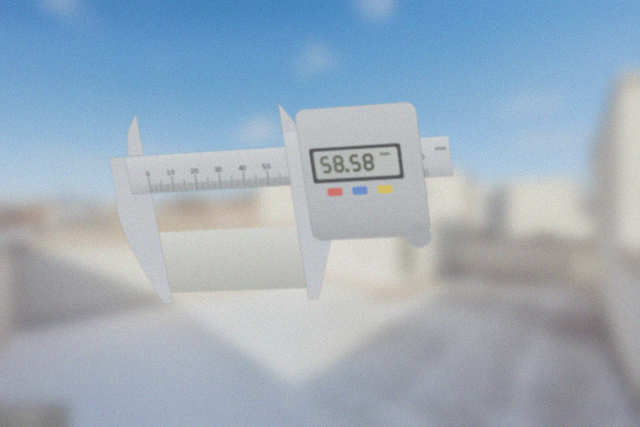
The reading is 58.58 mm
